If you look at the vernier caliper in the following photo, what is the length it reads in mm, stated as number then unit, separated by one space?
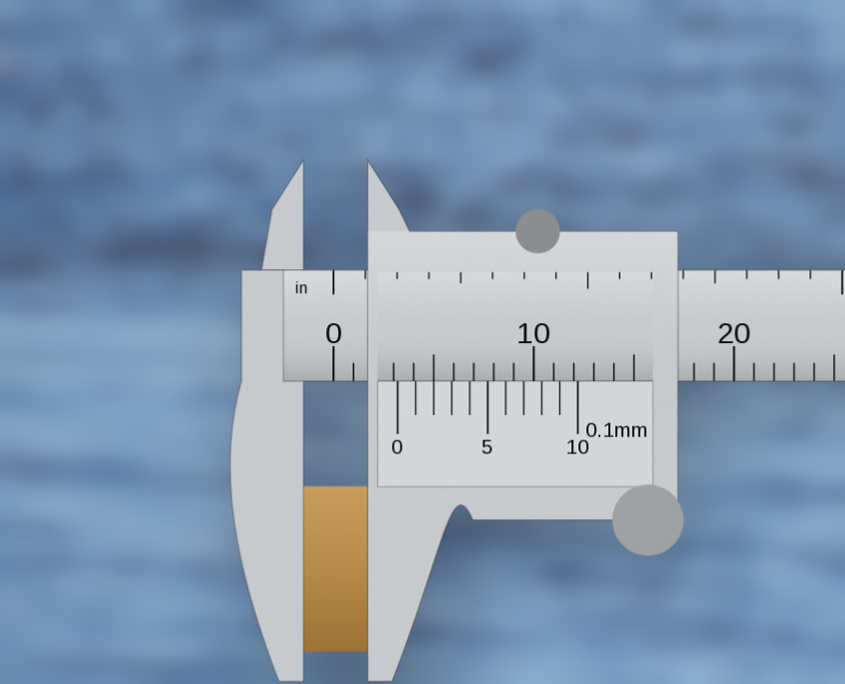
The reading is 3.2 mm
